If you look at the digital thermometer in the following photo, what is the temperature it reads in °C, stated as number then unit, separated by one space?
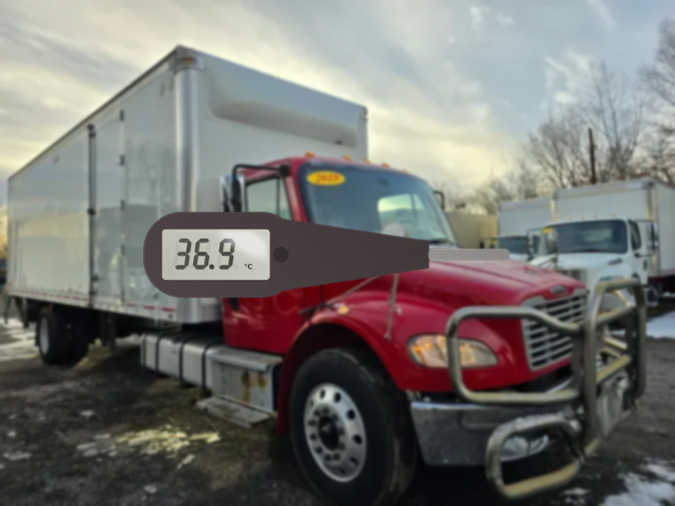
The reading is 36.9 °C
